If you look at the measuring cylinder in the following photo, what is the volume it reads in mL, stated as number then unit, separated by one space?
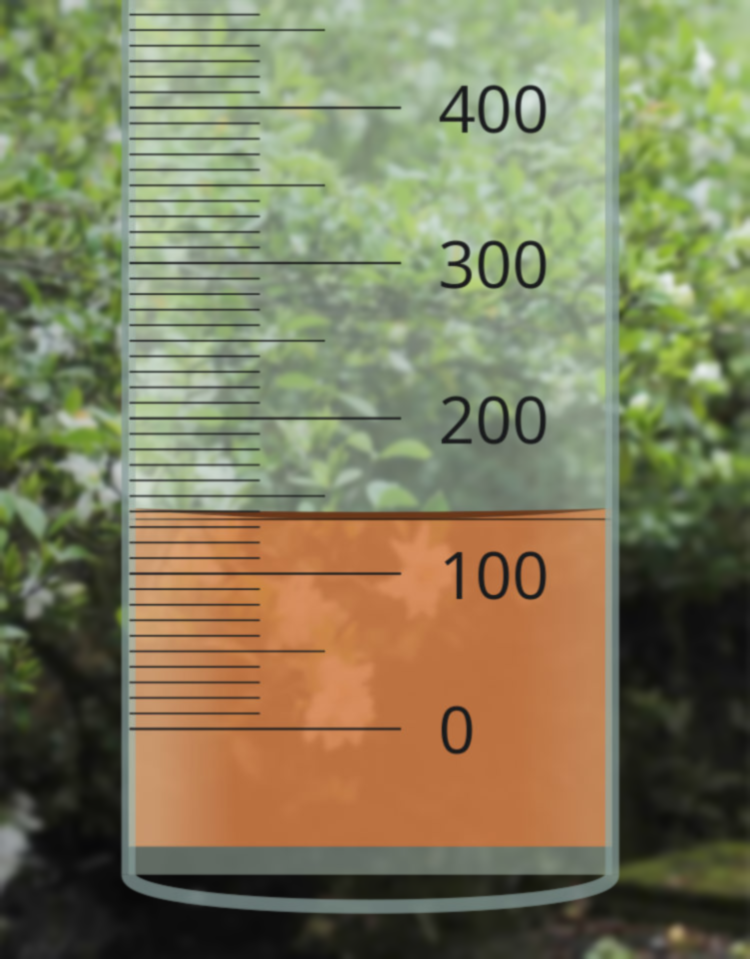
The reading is 135 mL
